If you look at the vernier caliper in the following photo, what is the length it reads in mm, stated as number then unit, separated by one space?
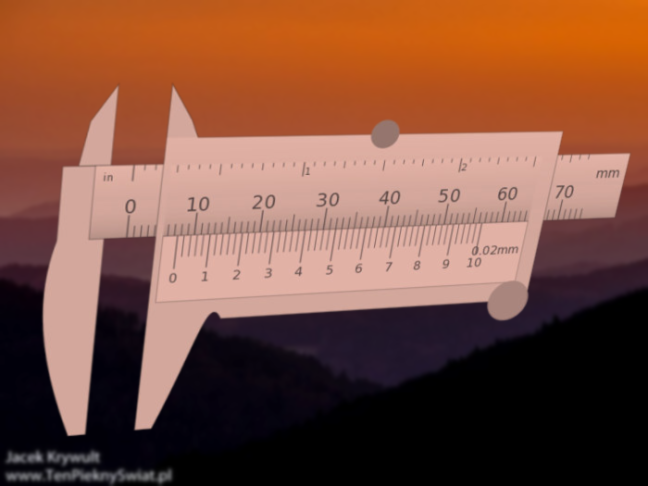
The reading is 7.5 mm
